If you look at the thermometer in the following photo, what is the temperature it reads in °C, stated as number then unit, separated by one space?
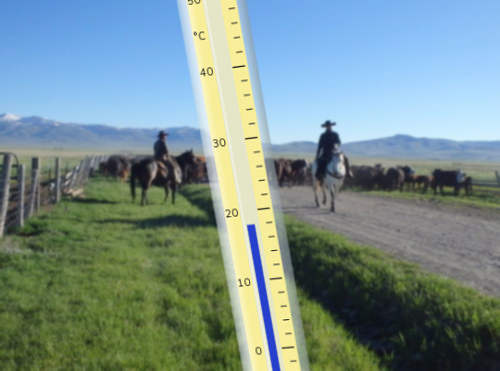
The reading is 18 °C
